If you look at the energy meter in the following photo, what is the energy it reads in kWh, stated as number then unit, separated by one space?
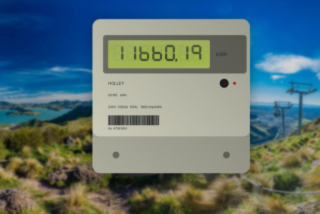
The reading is 11660.19 kWh
